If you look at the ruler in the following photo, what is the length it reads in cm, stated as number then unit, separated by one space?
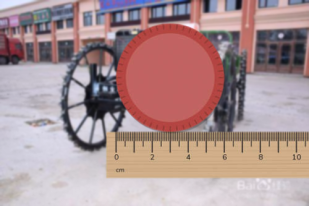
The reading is 6 cm
